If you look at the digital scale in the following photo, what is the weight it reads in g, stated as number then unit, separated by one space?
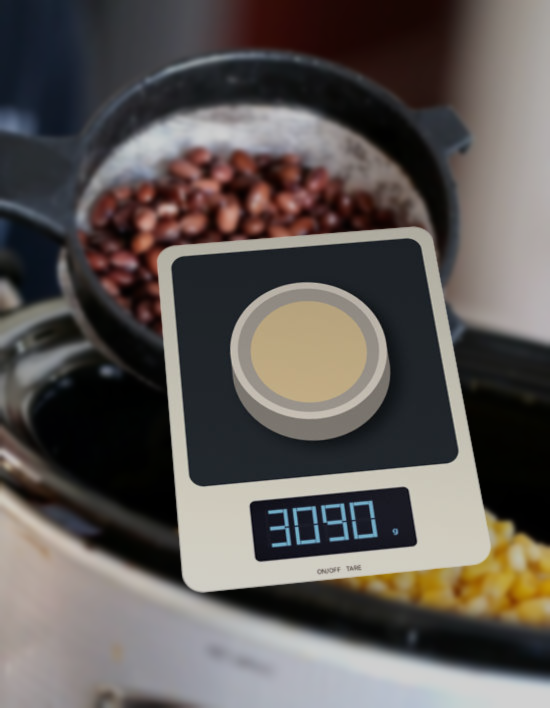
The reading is 3090 g
